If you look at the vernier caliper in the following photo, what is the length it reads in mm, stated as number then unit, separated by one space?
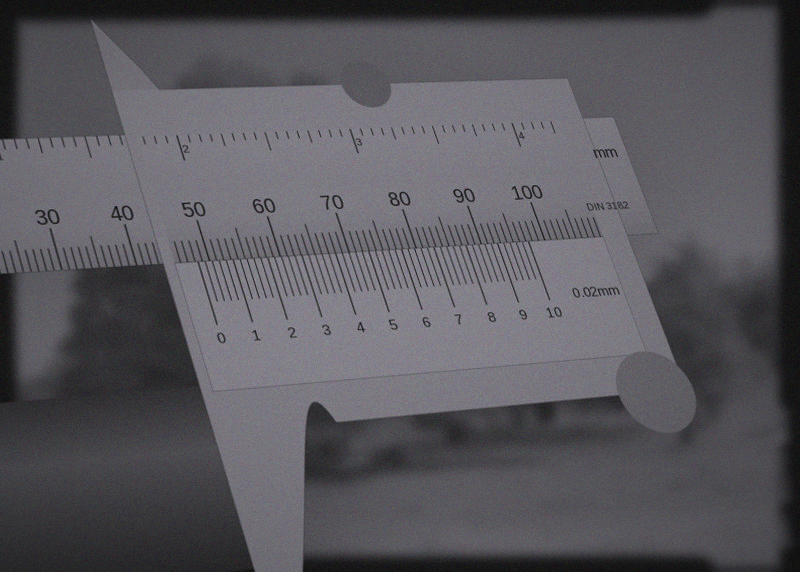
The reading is 48.4 mm
